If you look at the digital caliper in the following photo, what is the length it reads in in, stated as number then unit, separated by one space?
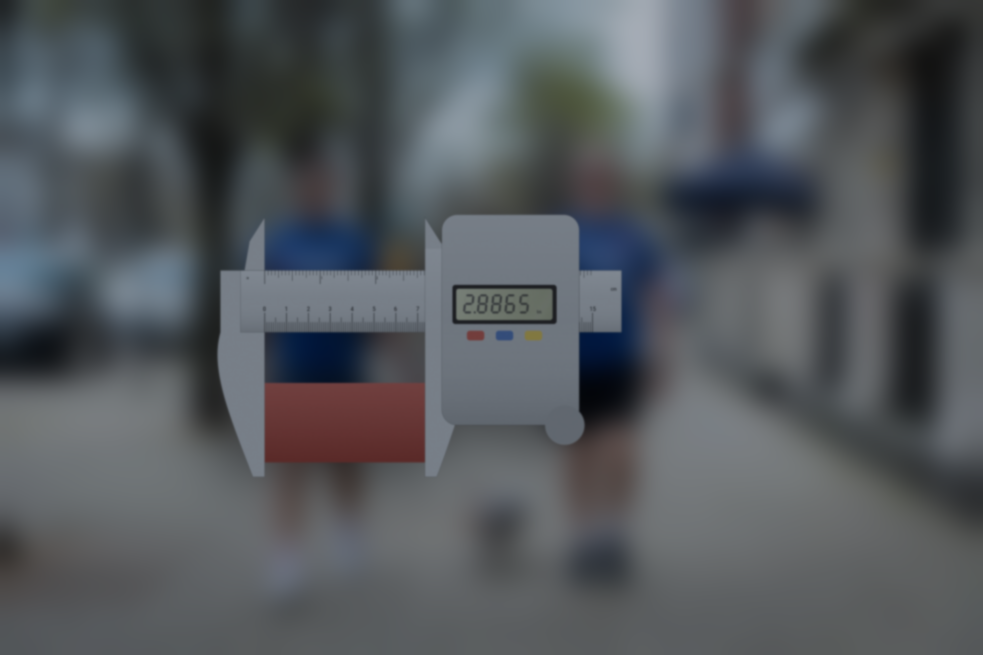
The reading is 2.8865 in
